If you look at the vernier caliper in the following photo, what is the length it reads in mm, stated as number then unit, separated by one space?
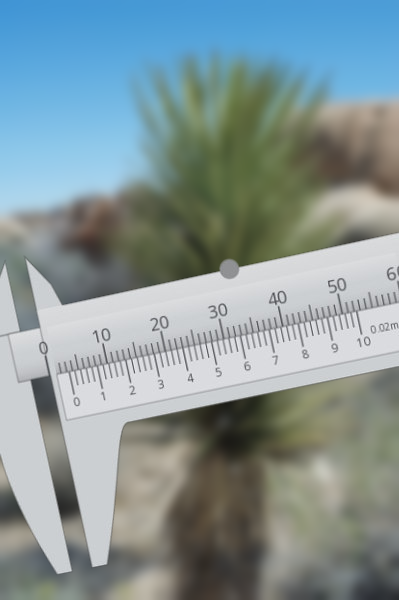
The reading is 3.4 mm
